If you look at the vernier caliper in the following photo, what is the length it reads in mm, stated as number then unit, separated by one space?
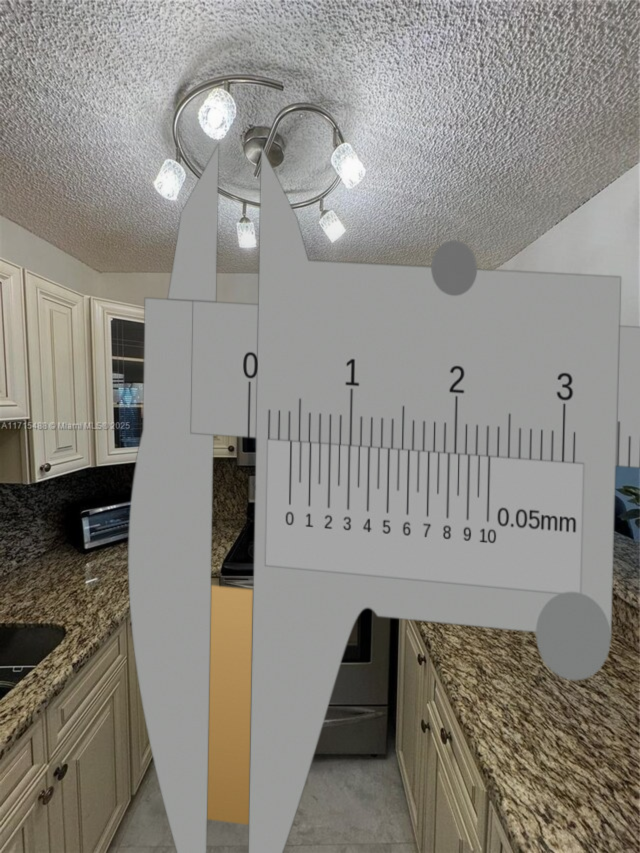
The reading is 4.2 mm
